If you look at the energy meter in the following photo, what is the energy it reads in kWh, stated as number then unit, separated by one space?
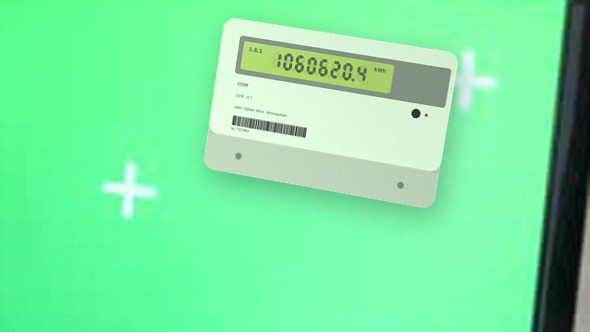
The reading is 1060620.4 kWh
